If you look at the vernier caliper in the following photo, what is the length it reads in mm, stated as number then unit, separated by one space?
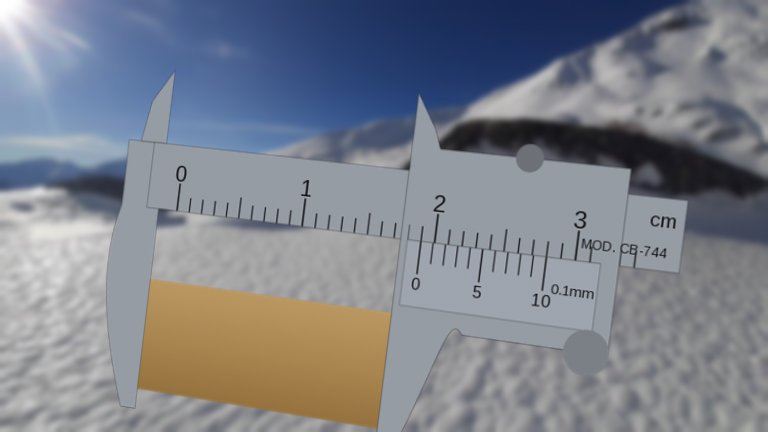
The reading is 19.0 mm
